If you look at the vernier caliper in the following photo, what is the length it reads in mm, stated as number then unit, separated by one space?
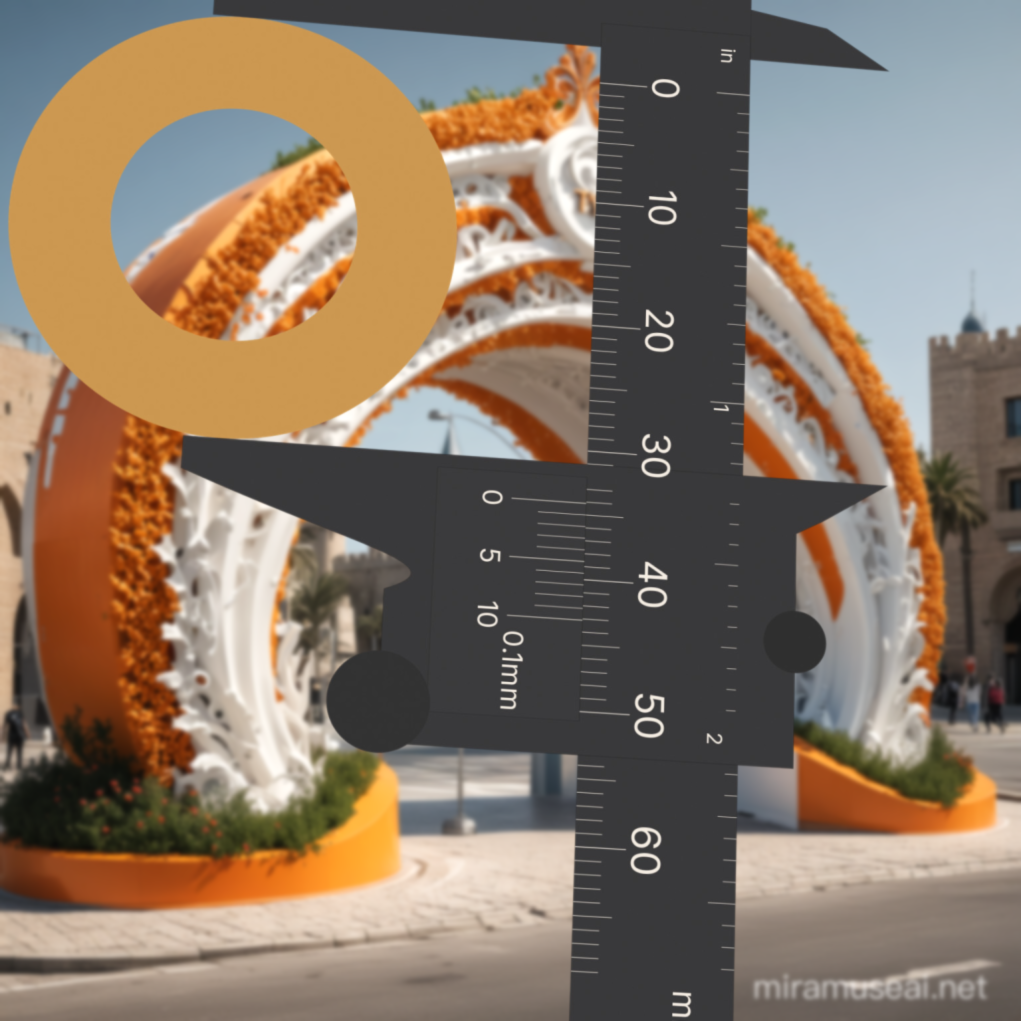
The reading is 34.1 mm
